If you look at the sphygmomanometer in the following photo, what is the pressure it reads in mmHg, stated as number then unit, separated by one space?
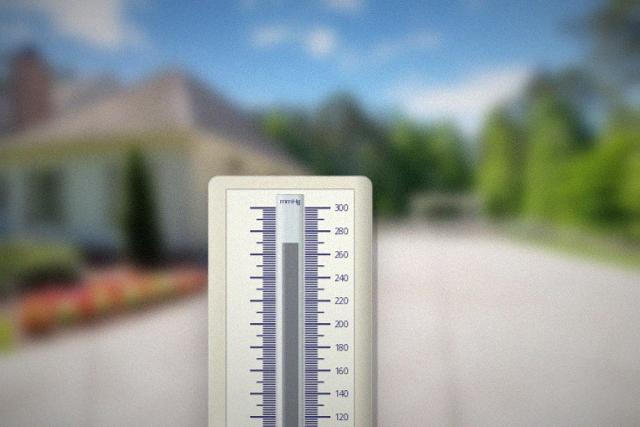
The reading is 270 mmHg
